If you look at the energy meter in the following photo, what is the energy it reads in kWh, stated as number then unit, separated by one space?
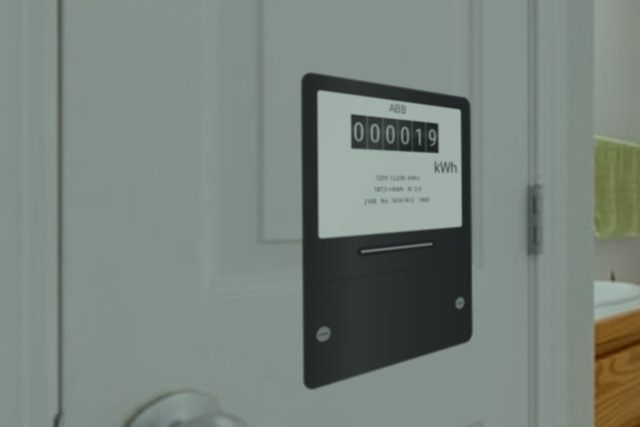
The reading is 19 kWh
